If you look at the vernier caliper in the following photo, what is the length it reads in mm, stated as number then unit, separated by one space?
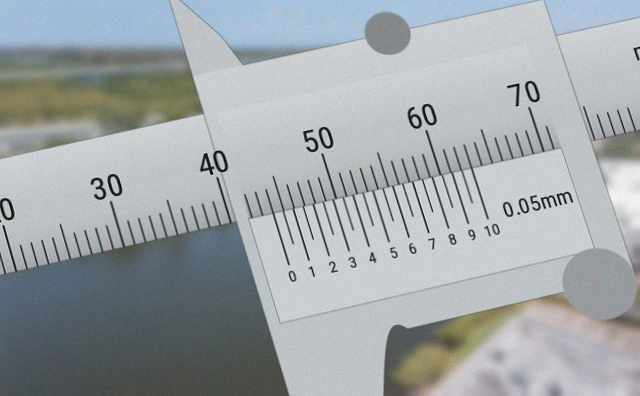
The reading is 44.0 mm
